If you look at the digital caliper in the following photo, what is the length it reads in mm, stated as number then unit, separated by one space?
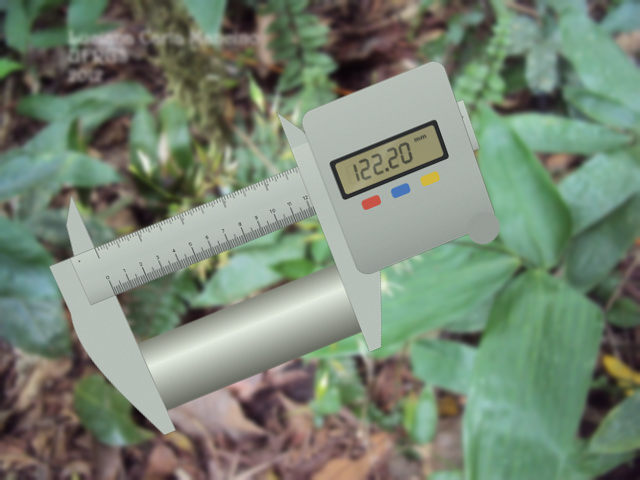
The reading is 122.20 mm
